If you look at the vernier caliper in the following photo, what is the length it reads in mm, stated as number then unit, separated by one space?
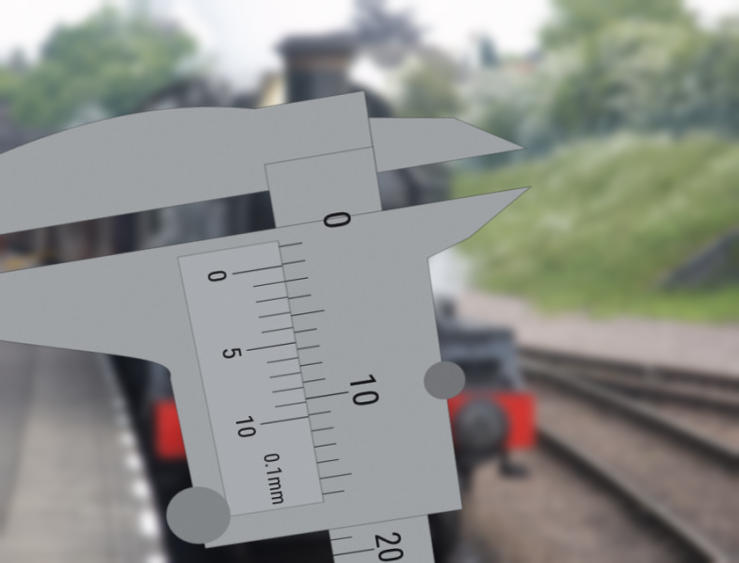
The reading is 2.1 mm
